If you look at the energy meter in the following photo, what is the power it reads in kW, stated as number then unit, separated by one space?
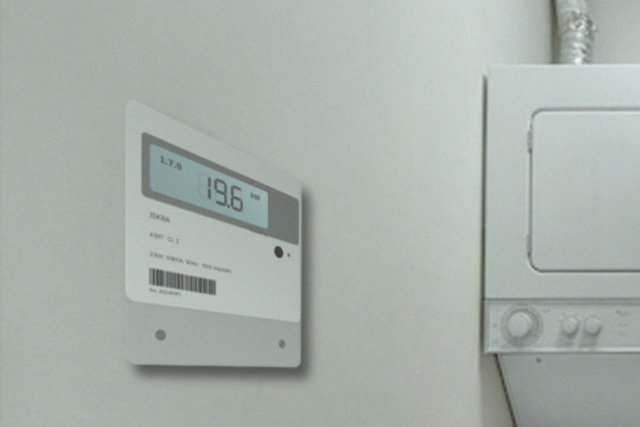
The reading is 19.6 kW
